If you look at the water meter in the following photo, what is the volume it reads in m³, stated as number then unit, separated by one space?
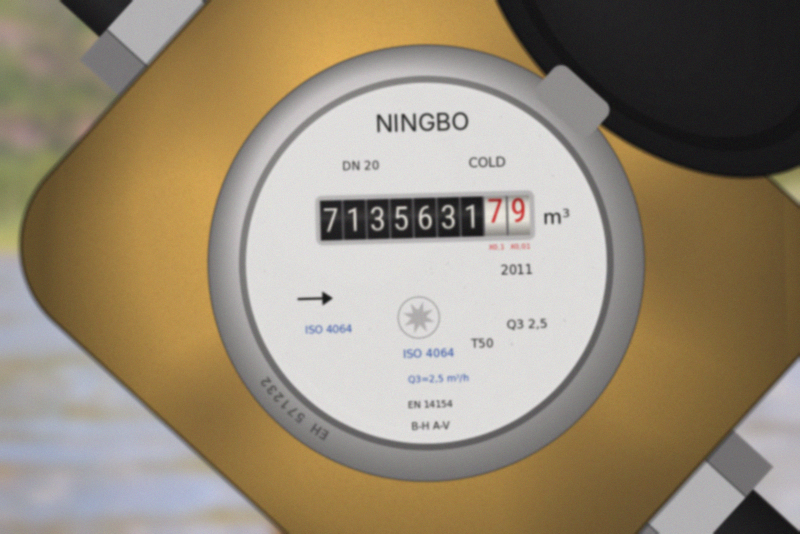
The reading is 7135631.79 m³
